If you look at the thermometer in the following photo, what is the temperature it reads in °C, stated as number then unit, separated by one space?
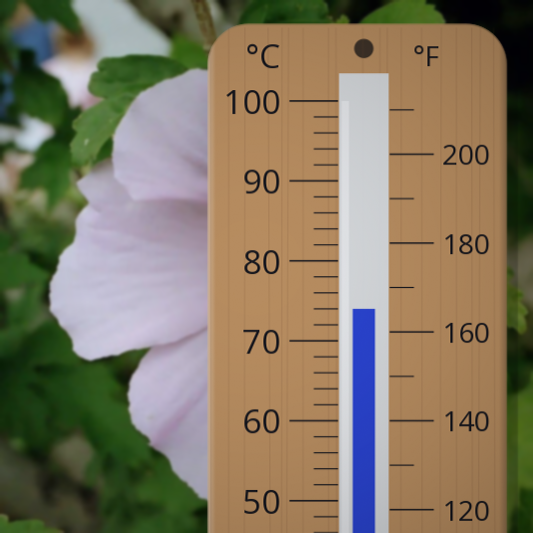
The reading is 74 °C
